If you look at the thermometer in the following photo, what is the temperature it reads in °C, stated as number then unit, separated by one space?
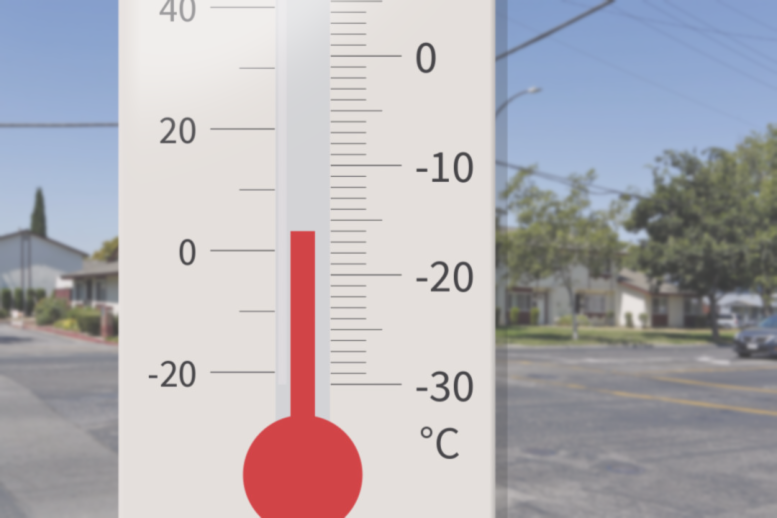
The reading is -16 °C
